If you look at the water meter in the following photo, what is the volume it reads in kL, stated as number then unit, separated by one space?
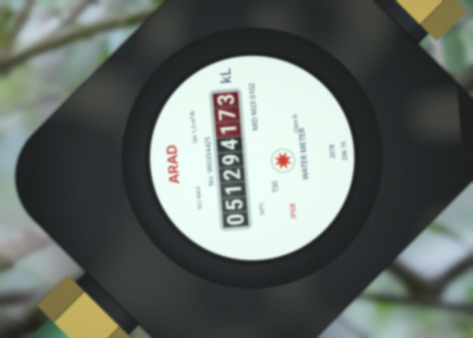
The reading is 51294.173 kL
